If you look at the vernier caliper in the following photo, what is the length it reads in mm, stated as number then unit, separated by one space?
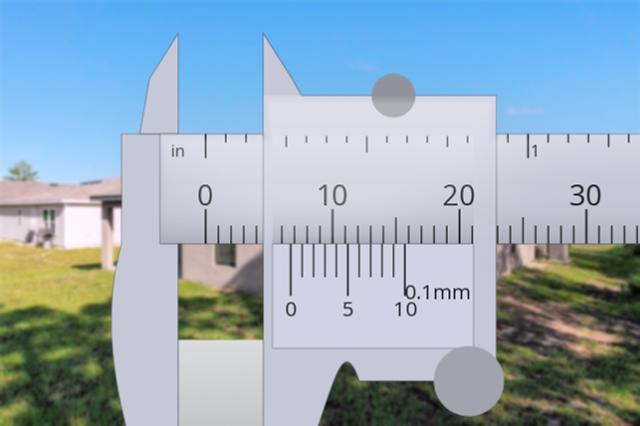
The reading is 6.7 mm
